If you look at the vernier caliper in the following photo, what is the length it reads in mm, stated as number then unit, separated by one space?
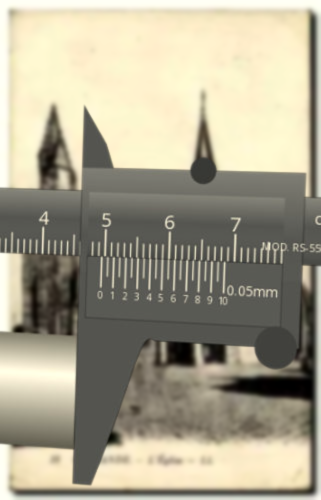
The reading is 49.5 mm
